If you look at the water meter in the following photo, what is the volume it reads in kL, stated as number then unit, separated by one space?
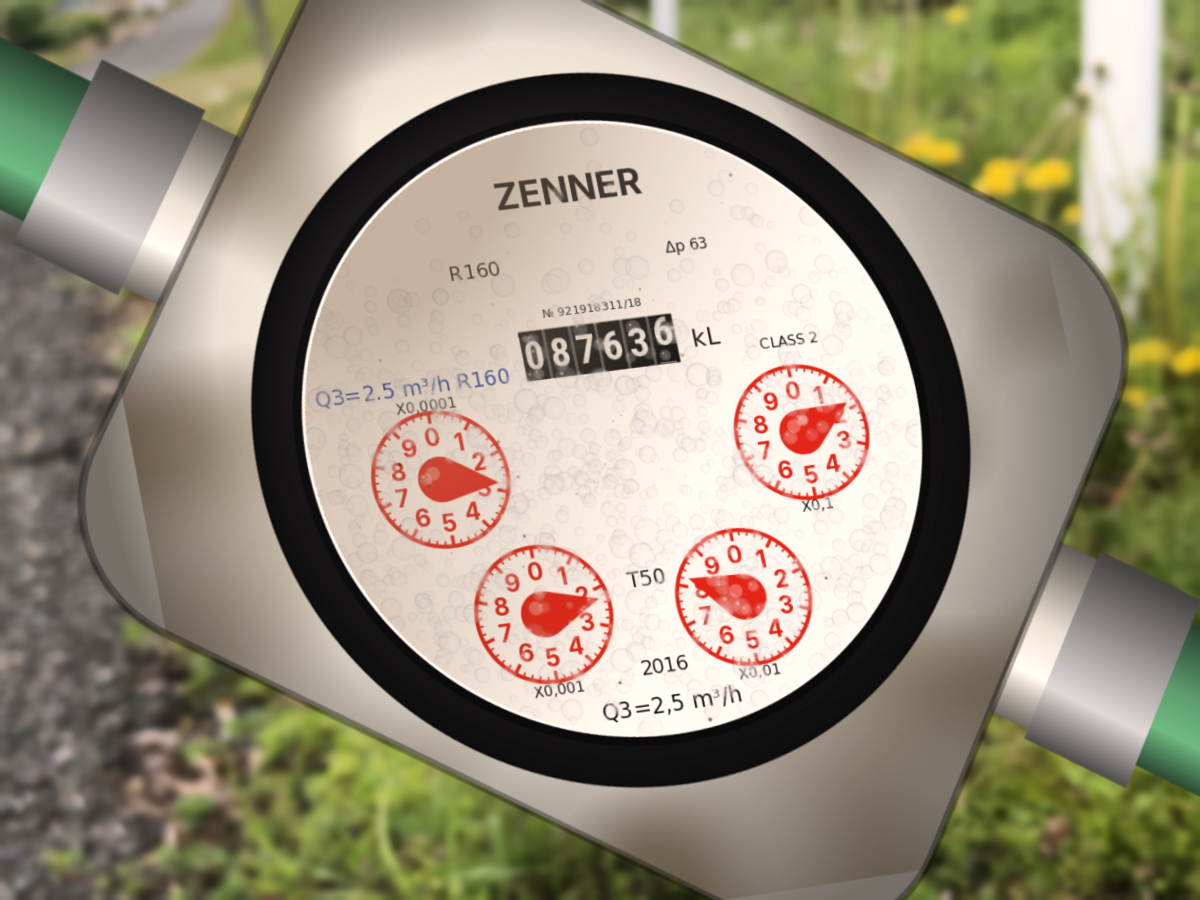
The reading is 87636.1822 kL
